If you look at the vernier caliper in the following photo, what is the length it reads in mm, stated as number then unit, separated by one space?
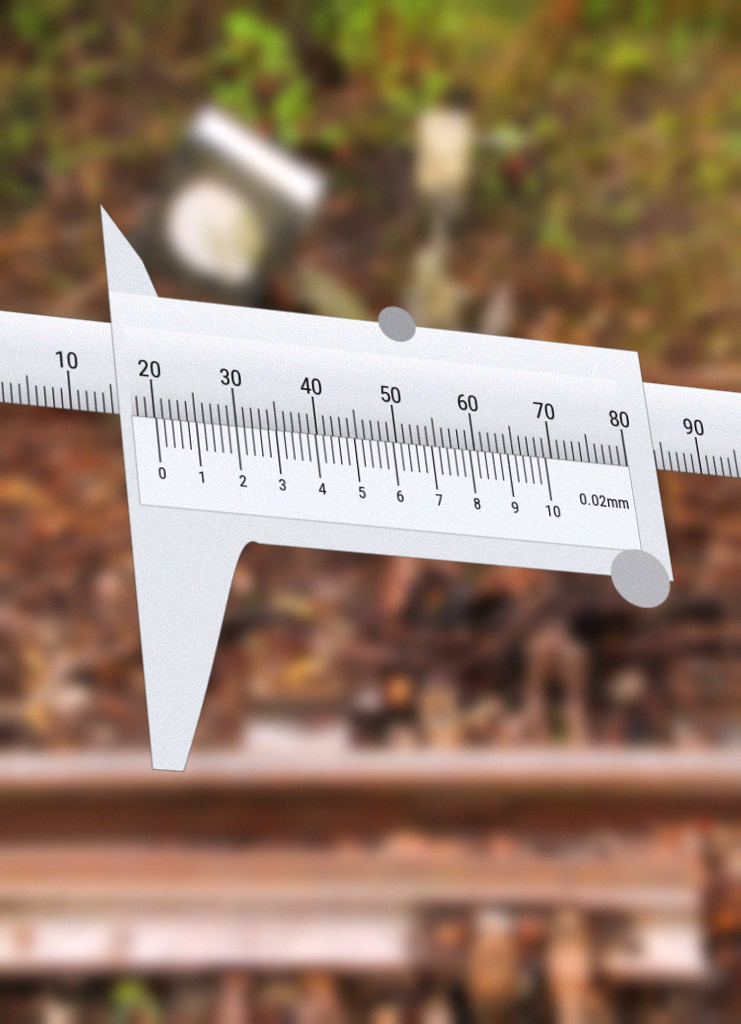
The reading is 20.2 mm
